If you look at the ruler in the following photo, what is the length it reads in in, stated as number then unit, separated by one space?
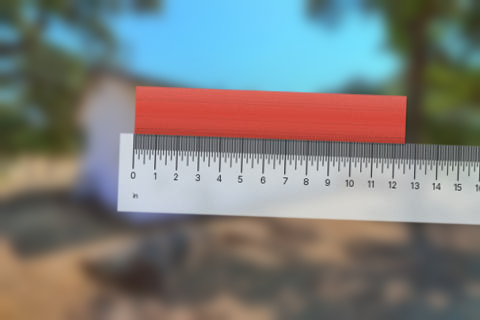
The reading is 12.5 in
